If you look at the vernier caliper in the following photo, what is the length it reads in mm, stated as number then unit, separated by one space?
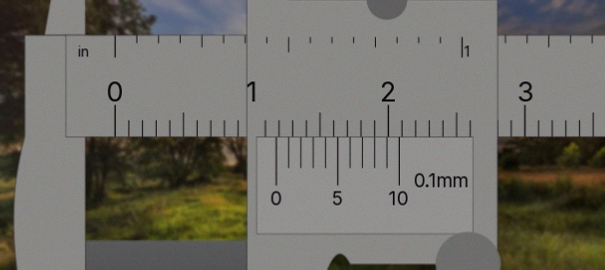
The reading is 11.8 mm
